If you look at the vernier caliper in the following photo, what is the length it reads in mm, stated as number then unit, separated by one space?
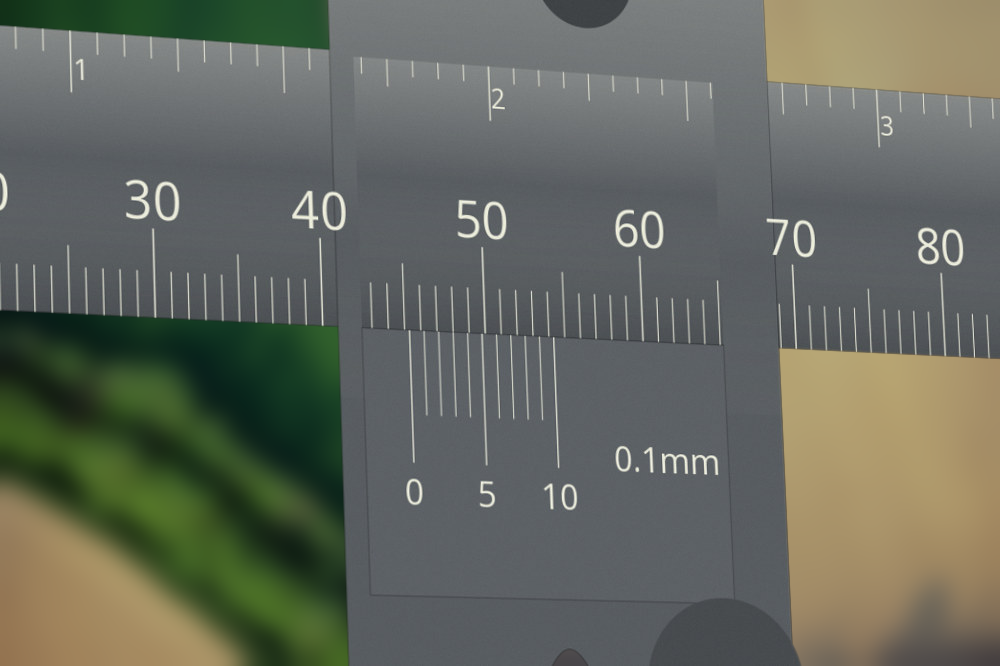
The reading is 45.3 mm
